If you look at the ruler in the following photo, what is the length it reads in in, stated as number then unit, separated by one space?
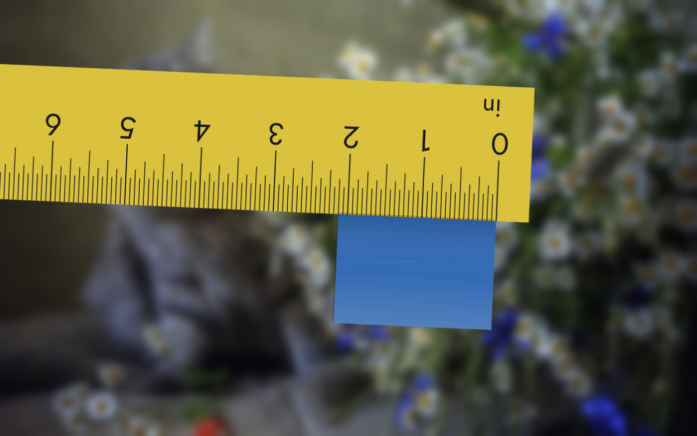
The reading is 2.125 in
